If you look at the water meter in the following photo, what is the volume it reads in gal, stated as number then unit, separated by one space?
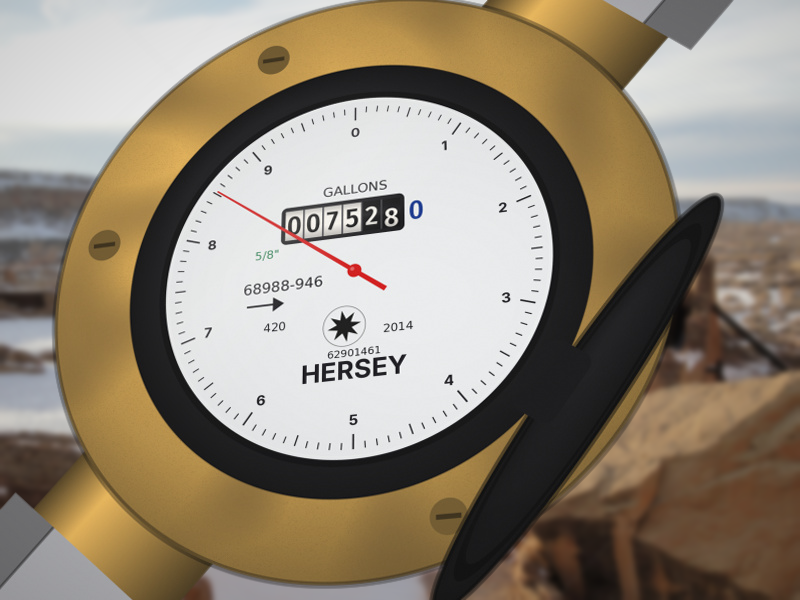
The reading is 75278.5 gal
